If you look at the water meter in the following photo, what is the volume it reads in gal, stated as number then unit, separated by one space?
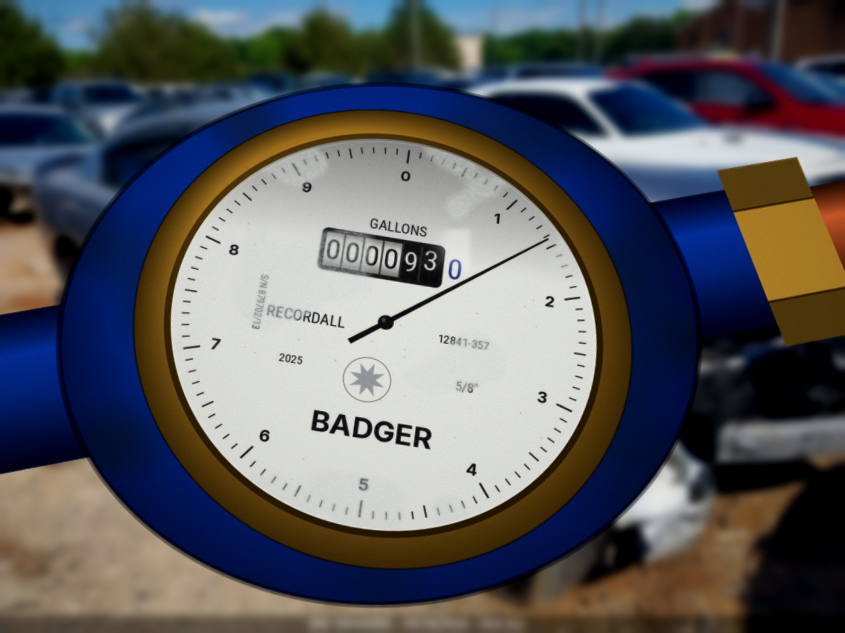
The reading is 931.4 gal
